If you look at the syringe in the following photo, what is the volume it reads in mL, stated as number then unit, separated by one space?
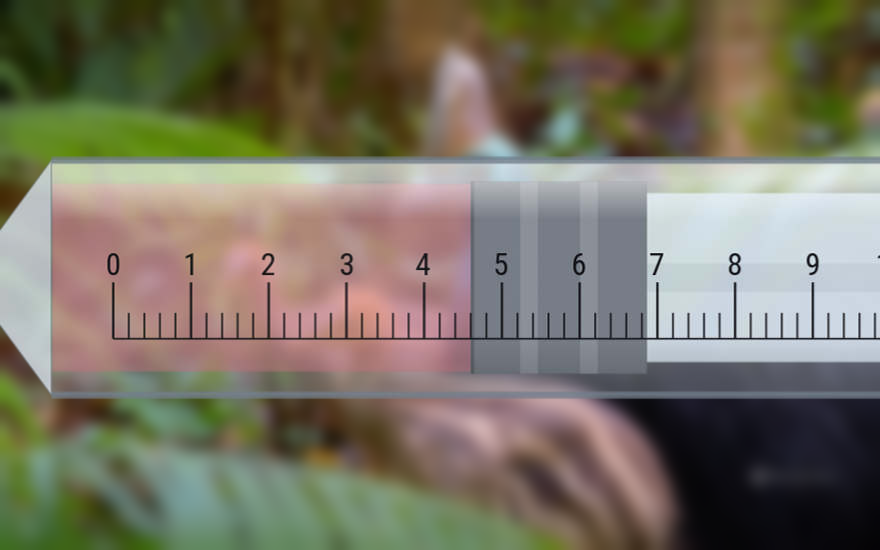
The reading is 4.6 mL
